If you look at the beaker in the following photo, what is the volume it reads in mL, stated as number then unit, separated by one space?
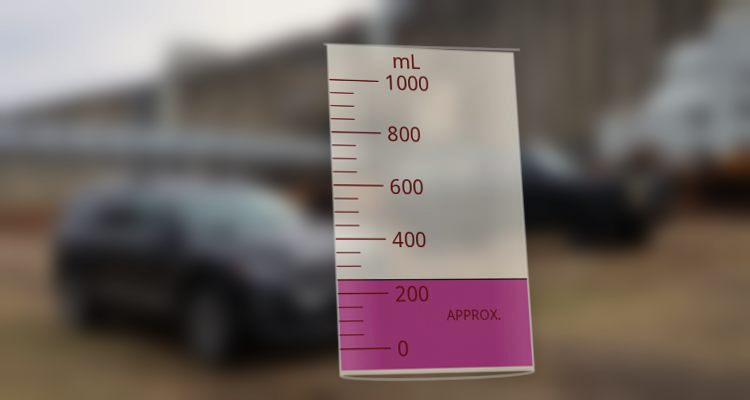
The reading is 250 mL
